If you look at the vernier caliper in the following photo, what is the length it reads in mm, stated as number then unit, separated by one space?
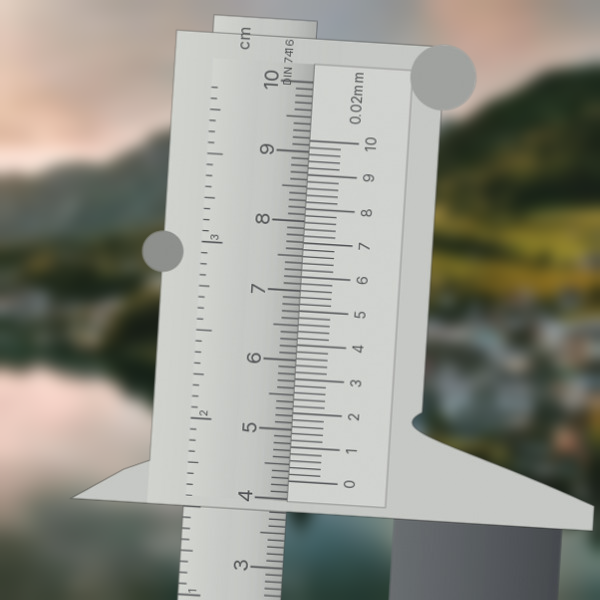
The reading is 42.6 mm
